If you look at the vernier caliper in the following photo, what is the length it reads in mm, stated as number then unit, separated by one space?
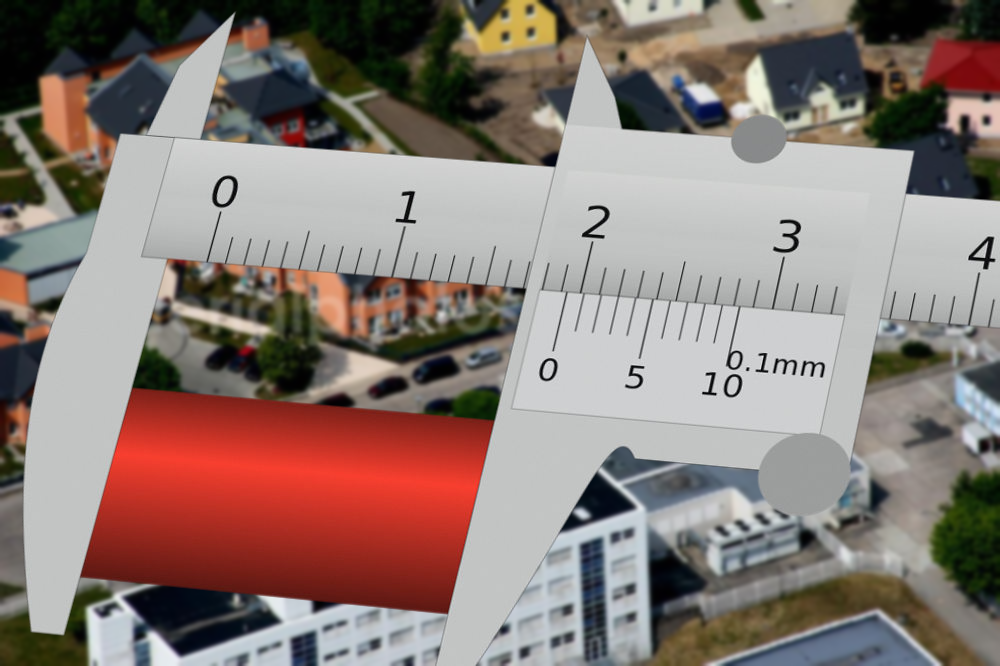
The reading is 19.3 mm
